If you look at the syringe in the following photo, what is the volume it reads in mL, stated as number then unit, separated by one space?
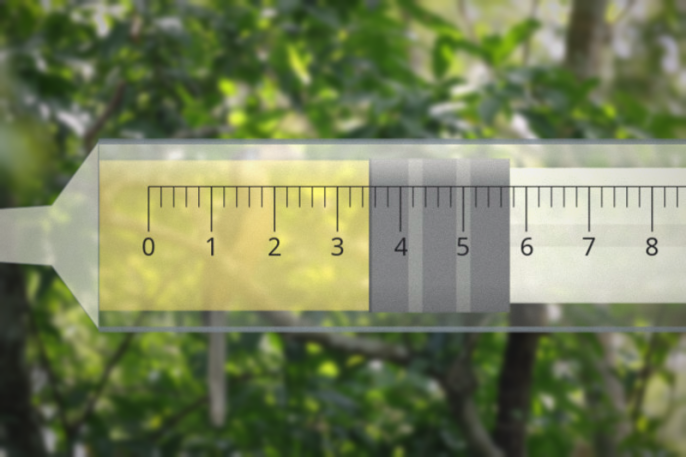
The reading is 3.5 mL
